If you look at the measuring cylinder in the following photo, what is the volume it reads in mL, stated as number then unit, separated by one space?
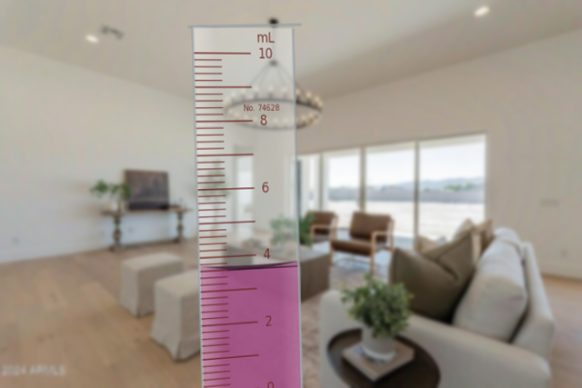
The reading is 3.6 mL
